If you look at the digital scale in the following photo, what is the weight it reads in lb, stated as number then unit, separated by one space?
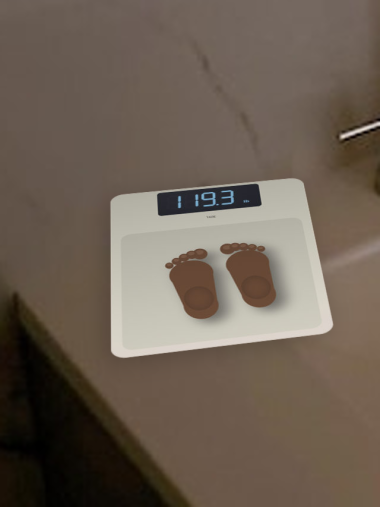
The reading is 119.3 lb
